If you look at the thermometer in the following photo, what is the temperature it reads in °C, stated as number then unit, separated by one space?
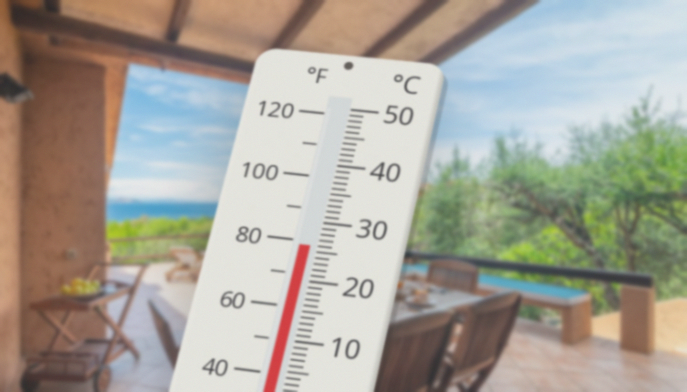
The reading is 26 °C
